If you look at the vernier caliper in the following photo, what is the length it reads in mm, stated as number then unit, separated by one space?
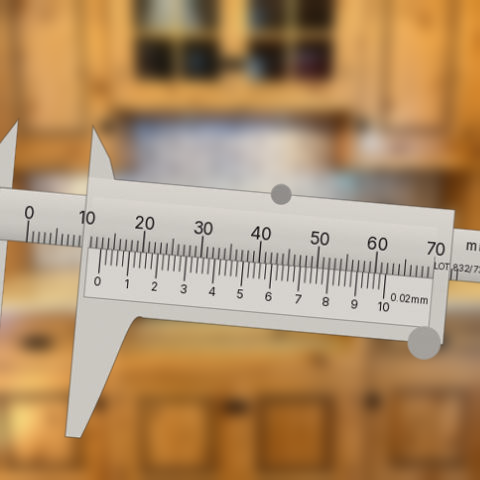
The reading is 12.8 mm
